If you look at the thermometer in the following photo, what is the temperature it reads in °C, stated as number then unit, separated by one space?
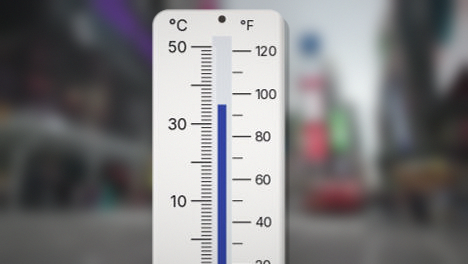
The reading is 35 °C
